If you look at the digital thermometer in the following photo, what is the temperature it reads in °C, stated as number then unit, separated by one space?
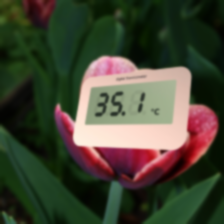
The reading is 35.1 °C
